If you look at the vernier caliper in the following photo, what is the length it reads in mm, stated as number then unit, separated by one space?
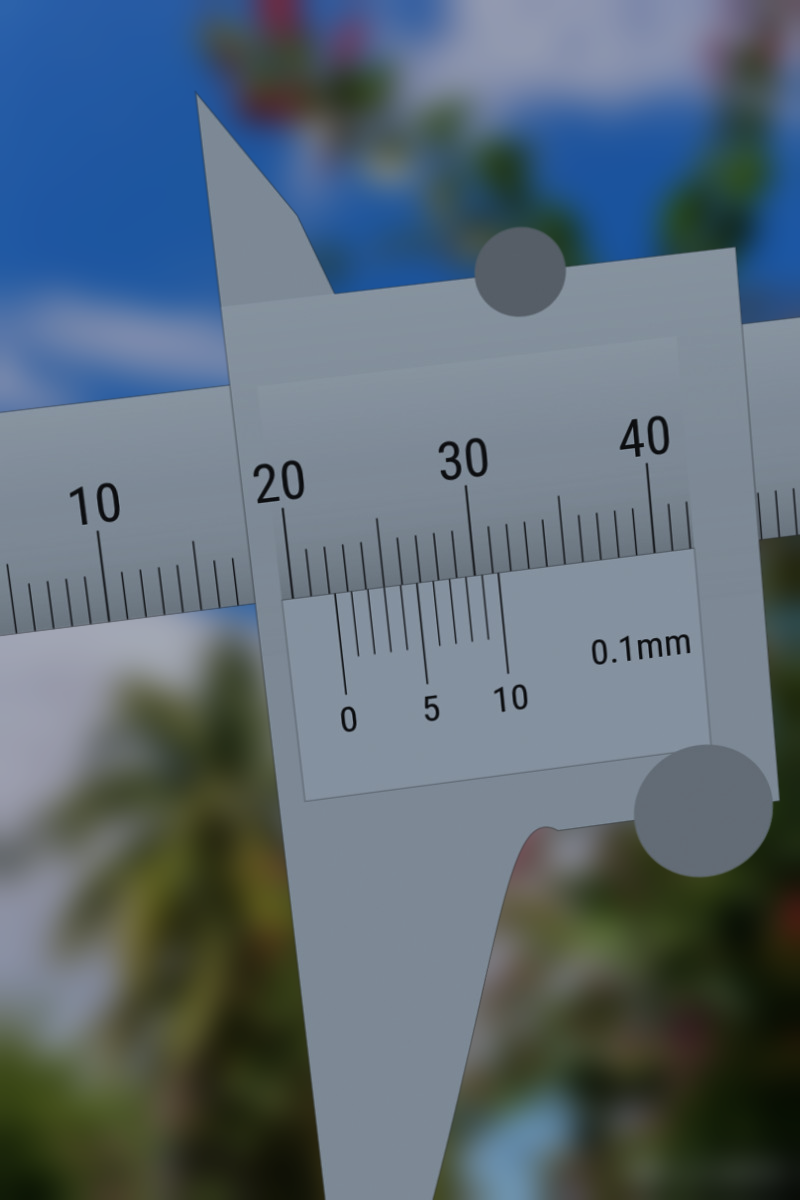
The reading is 22.3 mm
